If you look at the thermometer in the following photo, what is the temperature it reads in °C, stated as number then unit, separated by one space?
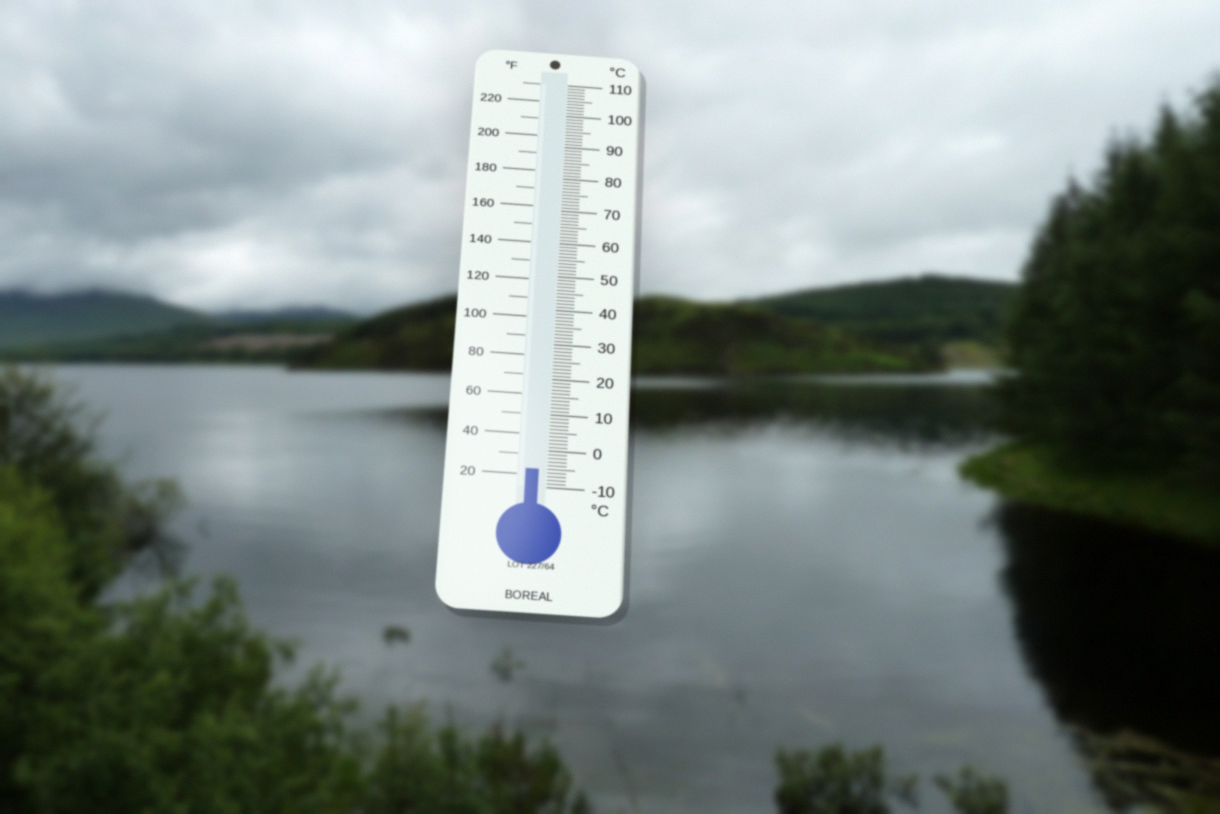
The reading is -5 °C
